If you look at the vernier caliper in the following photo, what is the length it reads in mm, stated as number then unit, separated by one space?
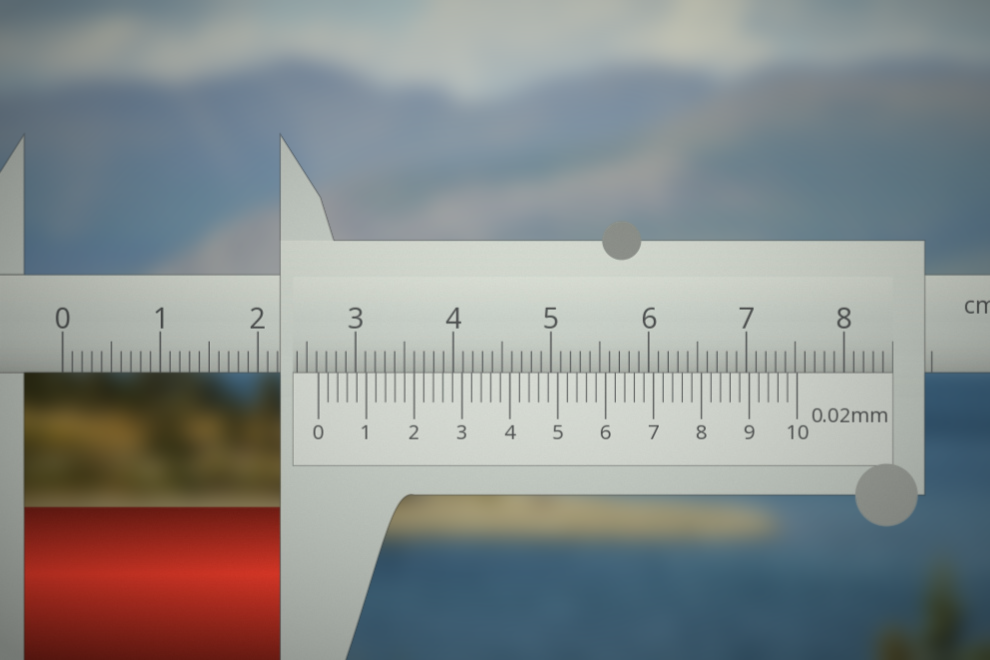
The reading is 26.2 mm
